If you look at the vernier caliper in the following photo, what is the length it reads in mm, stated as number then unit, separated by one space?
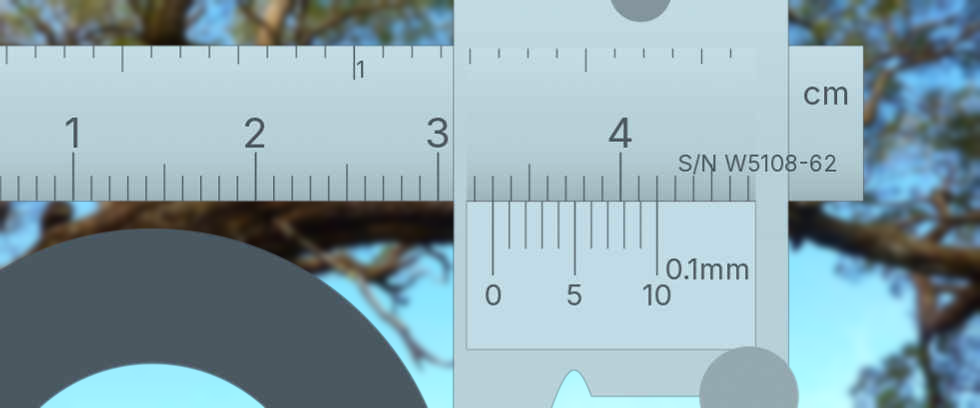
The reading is 33.0 mm
